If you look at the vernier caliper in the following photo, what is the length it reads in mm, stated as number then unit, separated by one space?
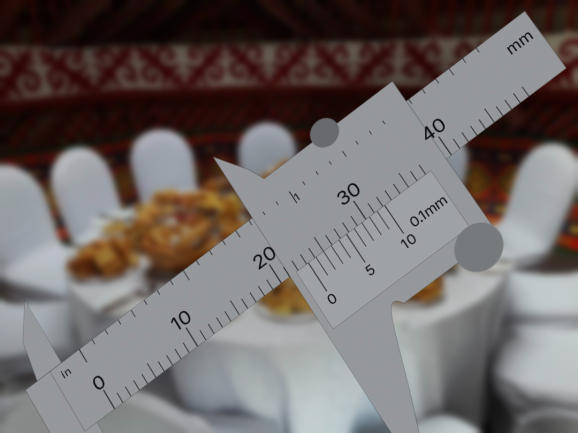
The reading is 23.2 mm
